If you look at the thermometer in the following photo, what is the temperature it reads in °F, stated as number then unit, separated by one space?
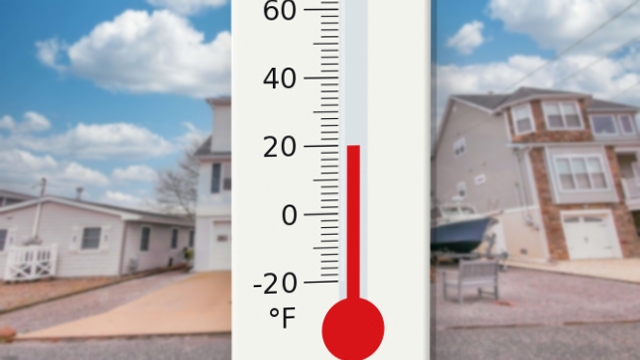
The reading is 20 °F
